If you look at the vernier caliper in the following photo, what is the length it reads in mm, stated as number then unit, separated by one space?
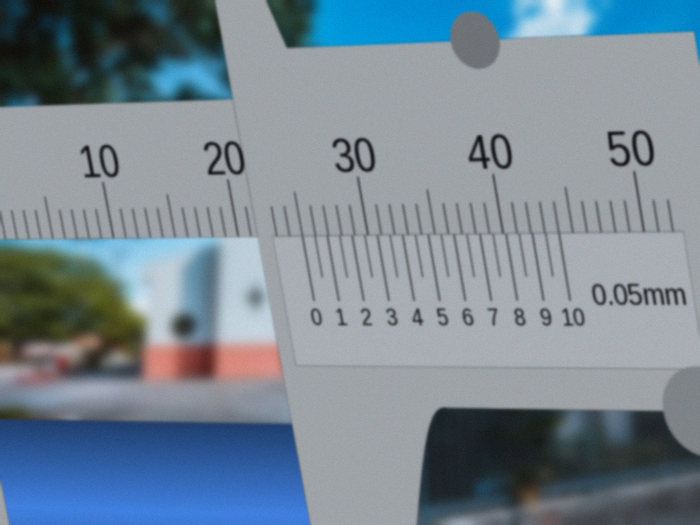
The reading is 25.0 mm
